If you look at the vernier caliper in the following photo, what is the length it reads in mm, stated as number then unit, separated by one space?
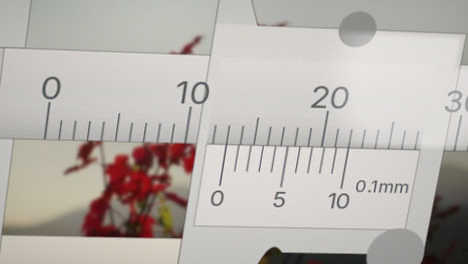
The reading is 13.0 mm
